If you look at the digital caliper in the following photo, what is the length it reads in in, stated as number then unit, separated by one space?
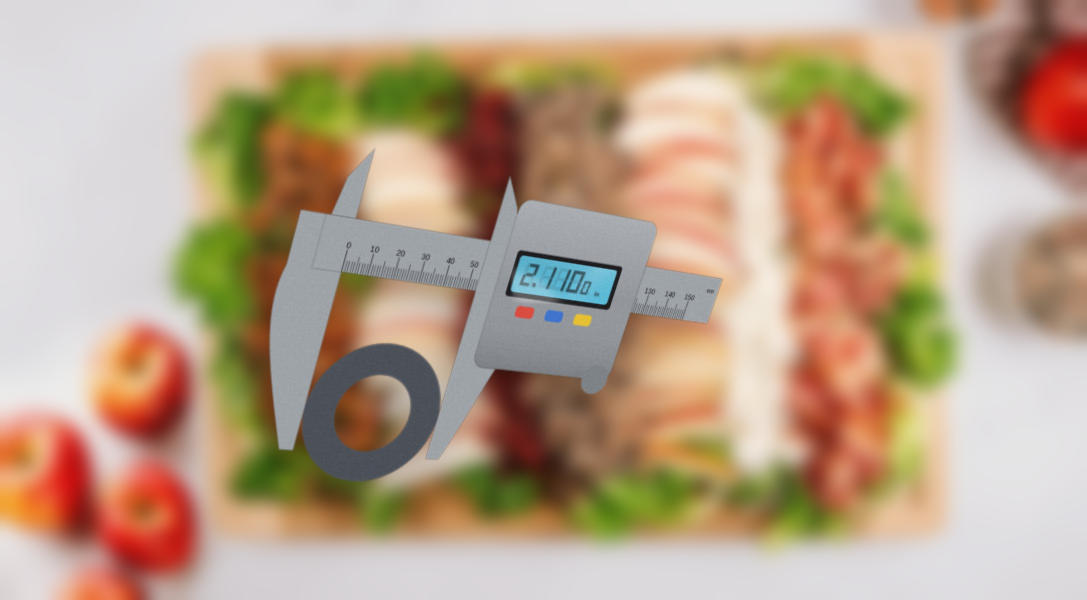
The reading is 2.1100 in
